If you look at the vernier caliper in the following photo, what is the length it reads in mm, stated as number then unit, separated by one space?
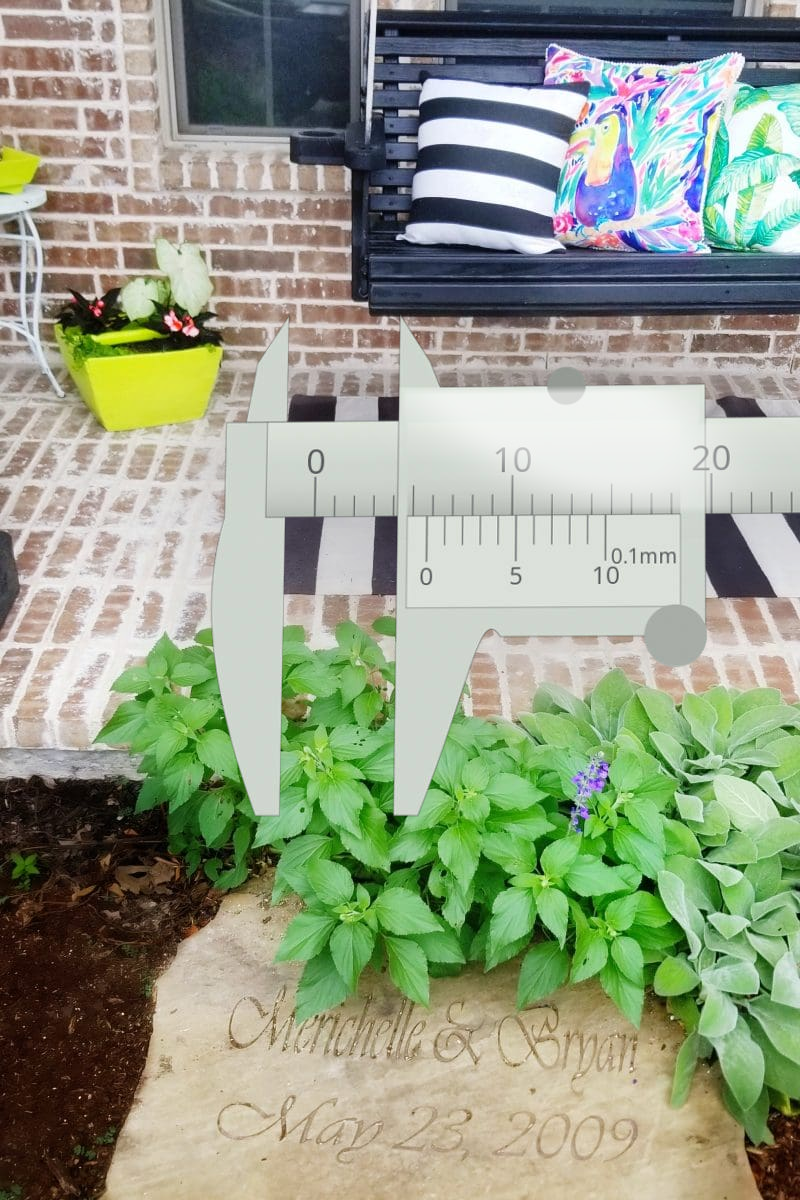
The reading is 5.7 mm
